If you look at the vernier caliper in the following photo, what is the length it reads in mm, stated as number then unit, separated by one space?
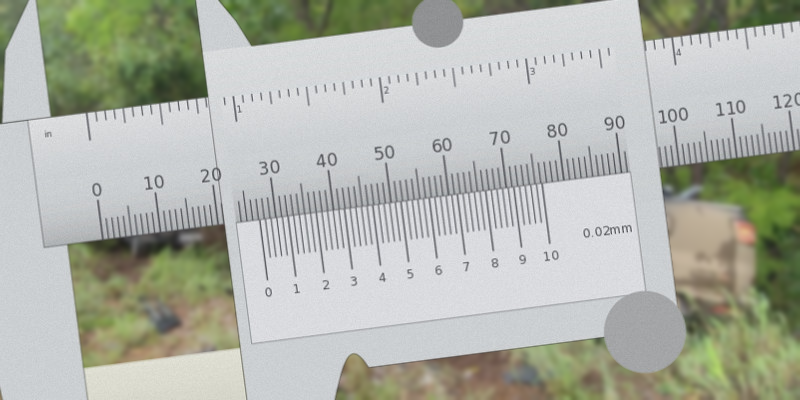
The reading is 27.2 mm
